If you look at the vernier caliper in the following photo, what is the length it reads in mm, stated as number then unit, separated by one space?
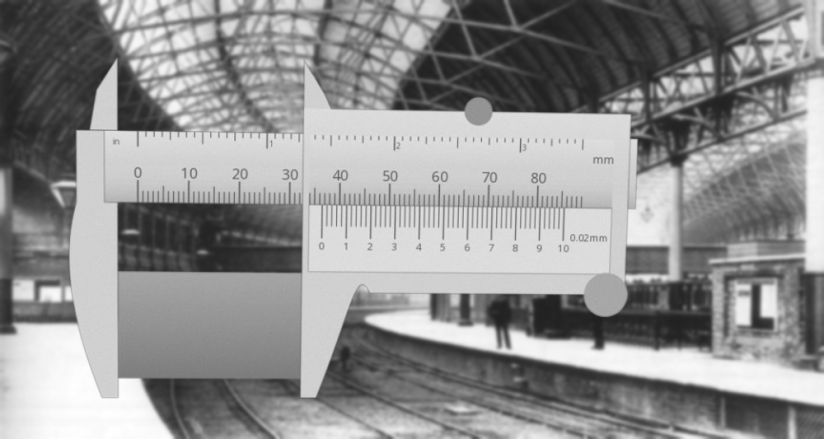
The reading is 36.5 mm
